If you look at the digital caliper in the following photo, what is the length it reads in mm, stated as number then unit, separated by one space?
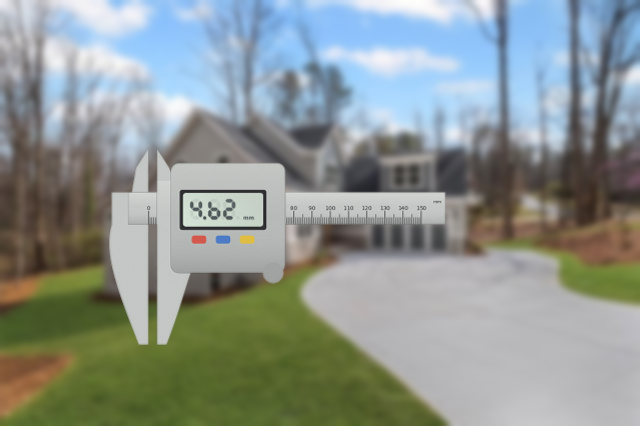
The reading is 4.62 mm
